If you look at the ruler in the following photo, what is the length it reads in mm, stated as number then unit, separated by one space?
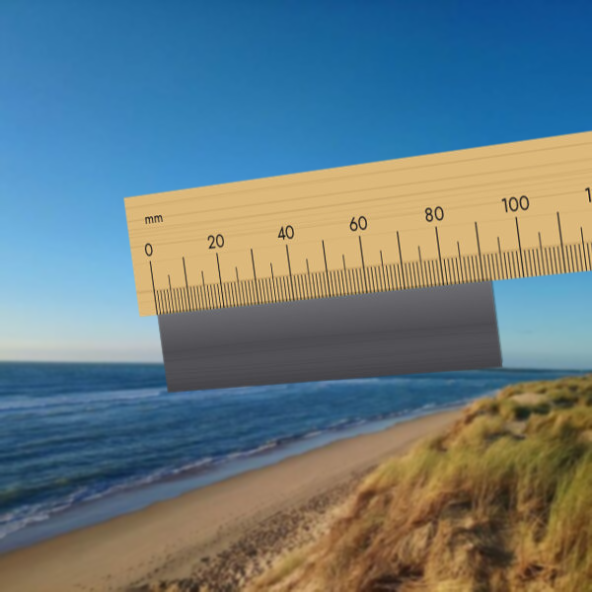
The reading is 92 mm
